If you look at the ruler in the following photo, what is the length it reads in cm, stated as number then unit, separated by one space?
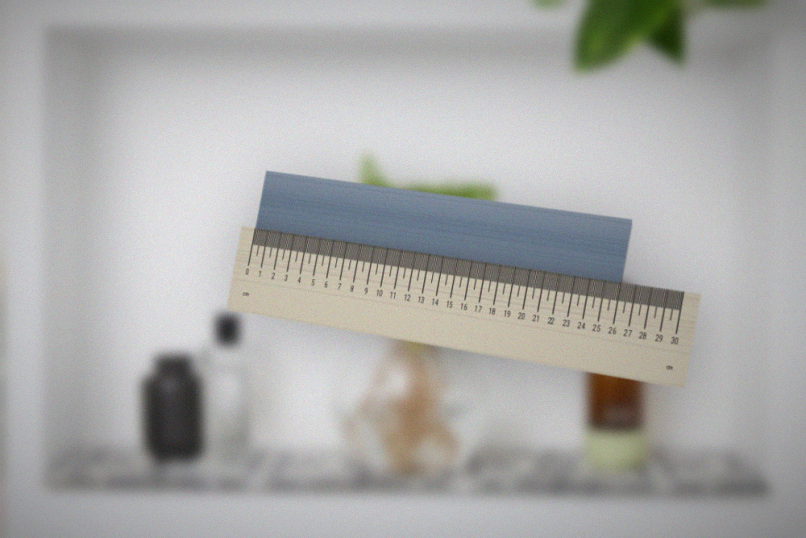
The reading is 26 cm
